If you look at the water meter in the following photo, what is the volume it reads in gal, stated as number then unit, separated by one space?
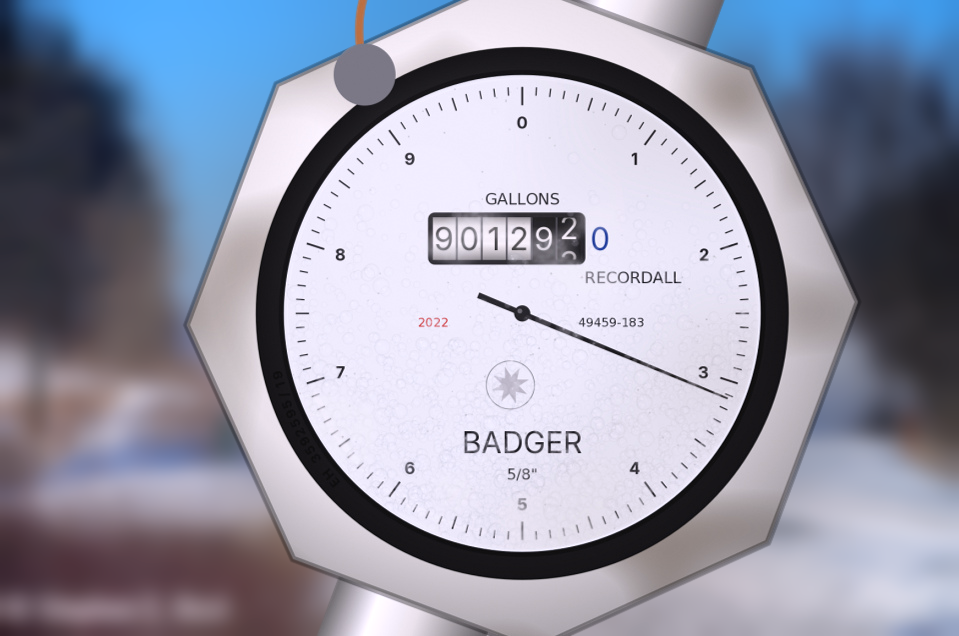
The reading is 9012923.1 gal
